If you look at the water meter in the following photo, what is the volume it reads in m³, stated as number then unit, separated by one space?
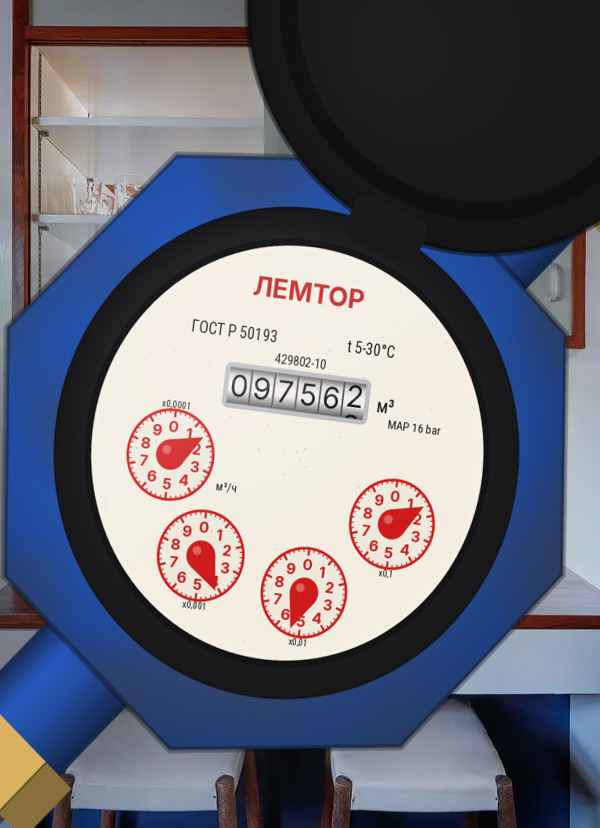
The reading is 97562.1541 m³
